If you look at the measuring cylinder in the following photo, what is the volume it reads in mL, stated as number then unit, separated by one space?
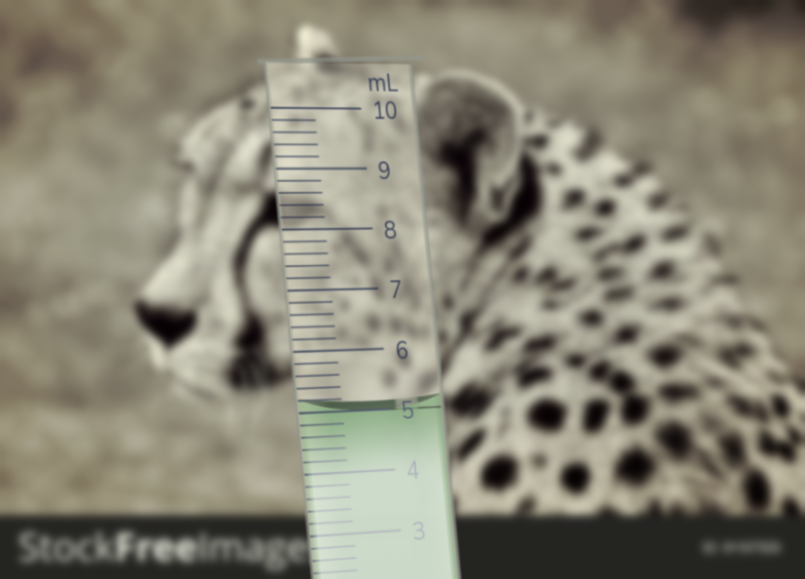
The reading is 5 mL
